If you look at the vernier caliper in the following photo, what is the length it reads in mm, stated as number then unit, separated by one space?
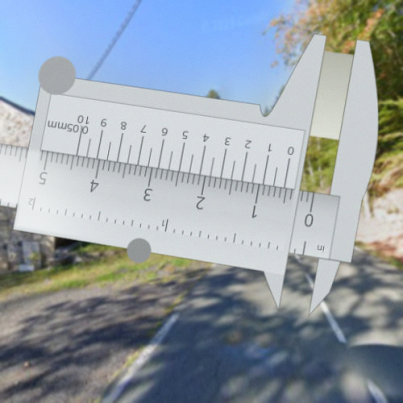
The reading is 5.4 mm
